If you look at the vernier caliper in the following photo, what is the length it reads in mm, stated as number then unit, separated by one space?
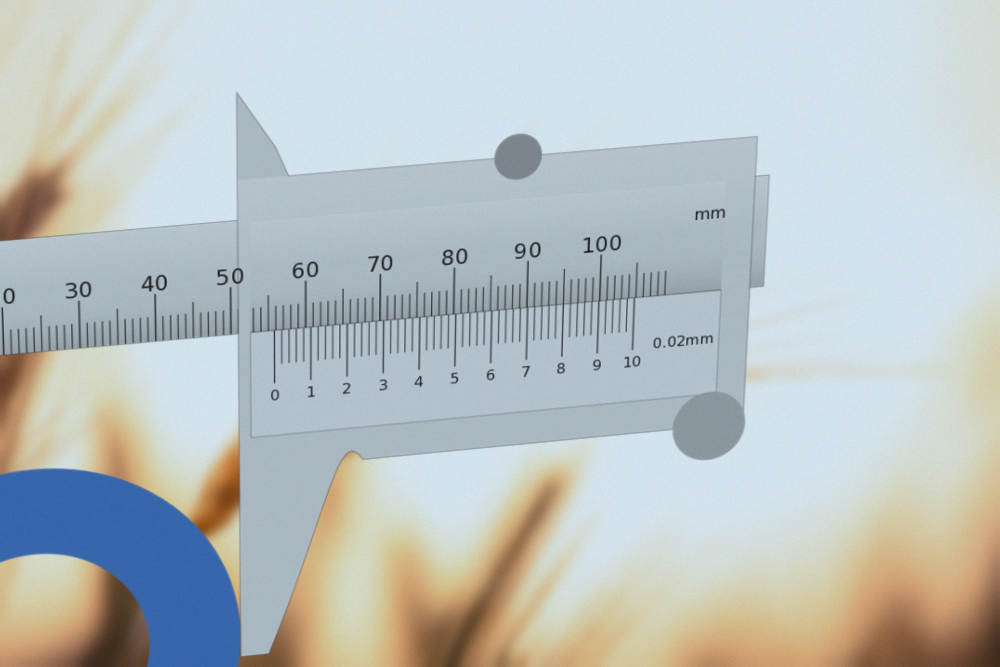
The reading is 55.8 mm
